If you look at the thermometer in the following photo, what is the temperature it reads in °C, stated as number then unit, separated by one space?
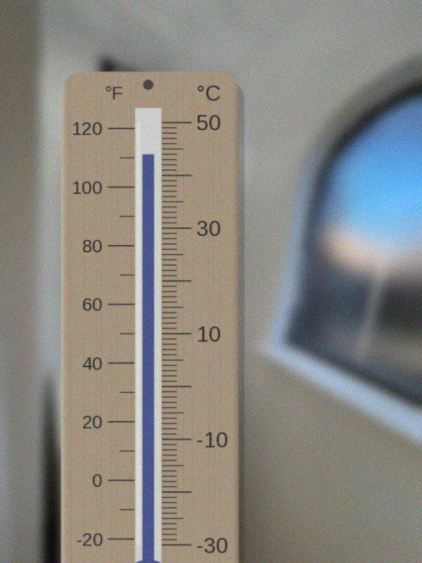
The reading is 44 °C
